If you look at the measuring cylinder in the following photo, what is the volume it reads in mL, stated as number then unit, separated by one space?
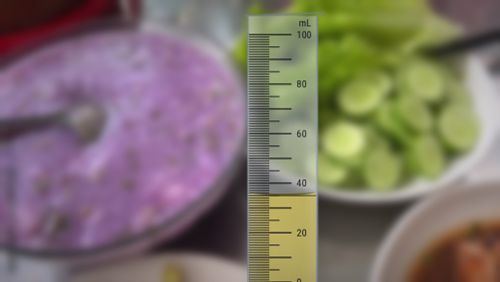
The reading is 35 mL
